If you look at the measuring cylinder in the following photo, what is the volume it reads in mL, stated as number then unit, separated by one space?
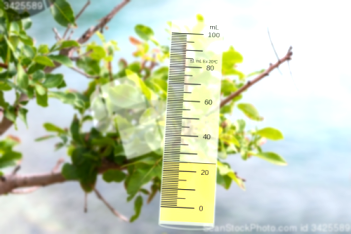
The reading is 25 mL
